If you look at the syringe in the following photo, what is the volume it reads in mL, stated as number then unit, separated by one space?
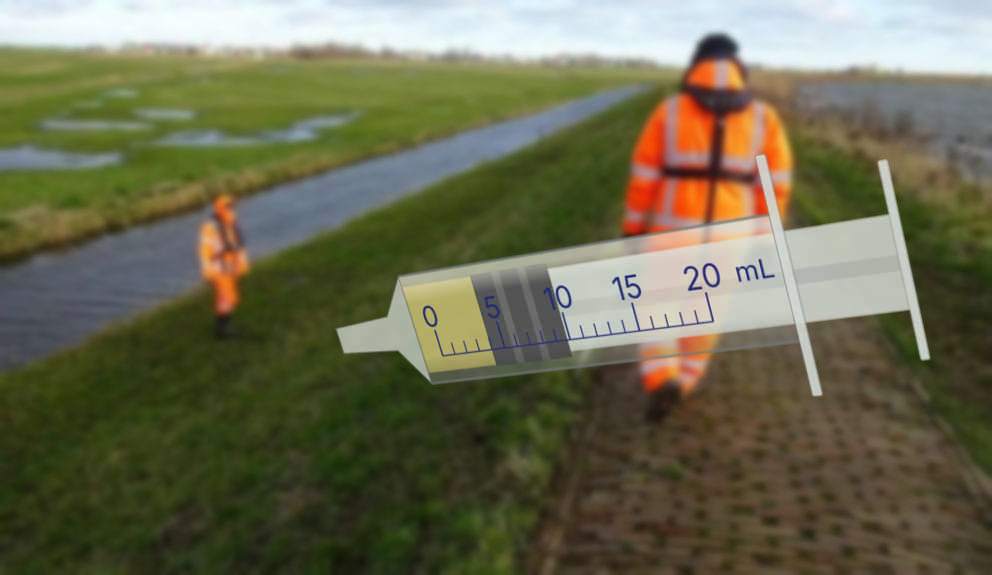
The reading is 4 mL
